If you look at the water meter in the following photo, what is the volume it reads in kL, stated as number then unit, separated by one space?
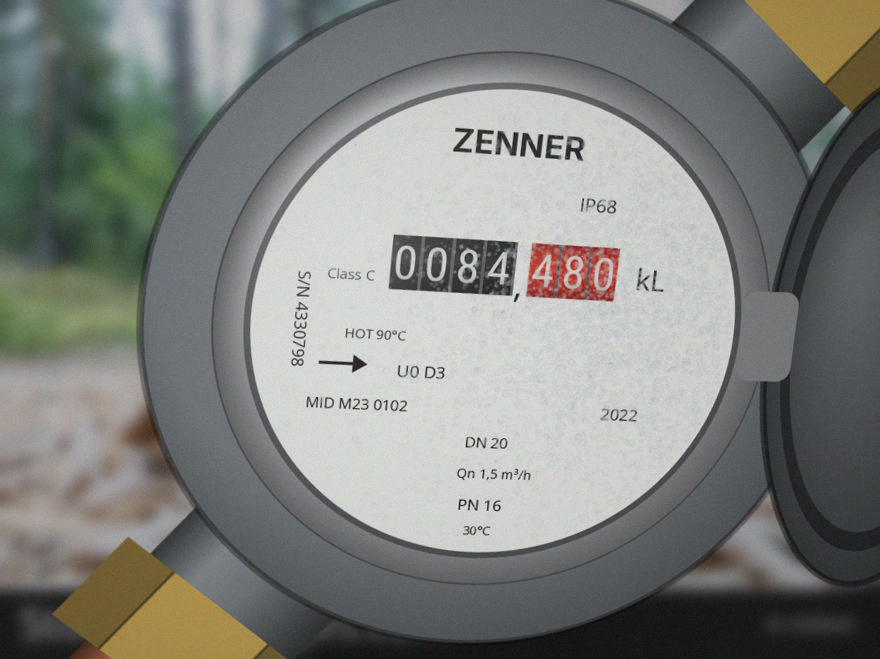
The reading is 84.480 kL
